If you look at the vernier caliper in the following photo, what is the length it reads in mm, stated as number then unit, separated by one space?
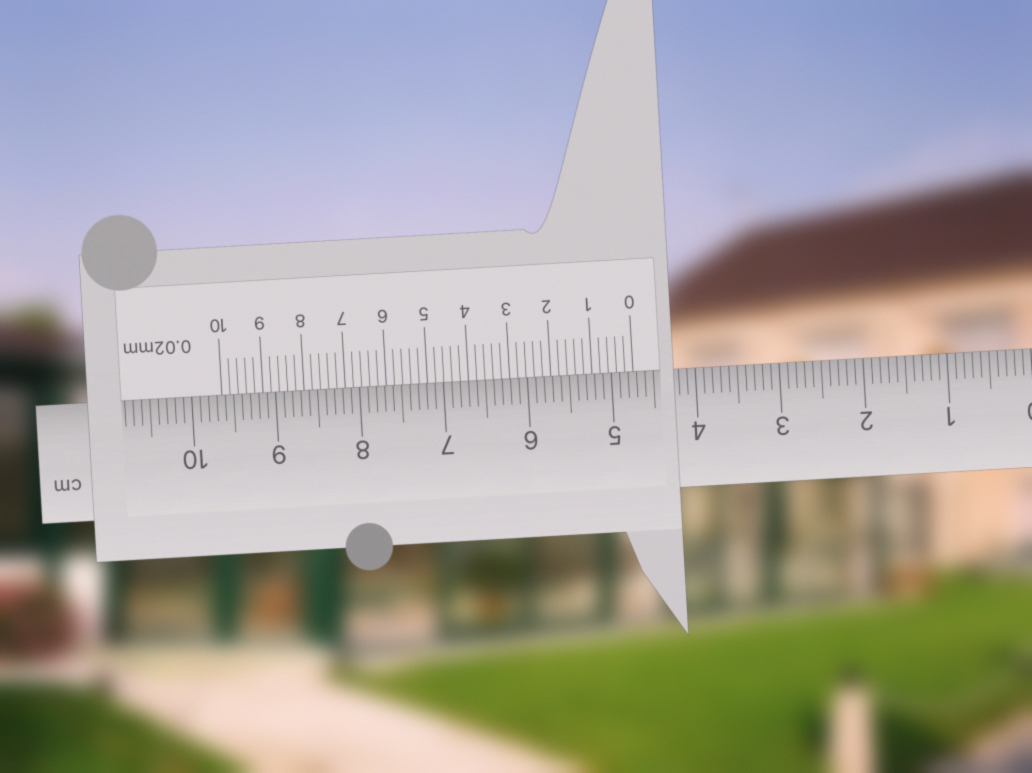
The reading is 47.4 mm
